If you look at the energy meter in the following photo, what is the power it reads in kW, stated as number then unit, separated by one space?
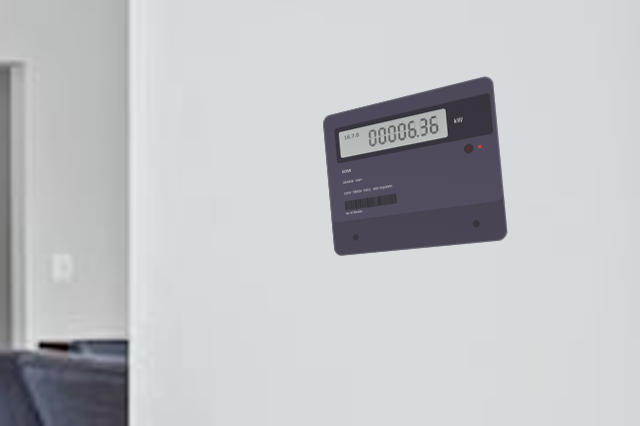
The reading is 6.36 kW
